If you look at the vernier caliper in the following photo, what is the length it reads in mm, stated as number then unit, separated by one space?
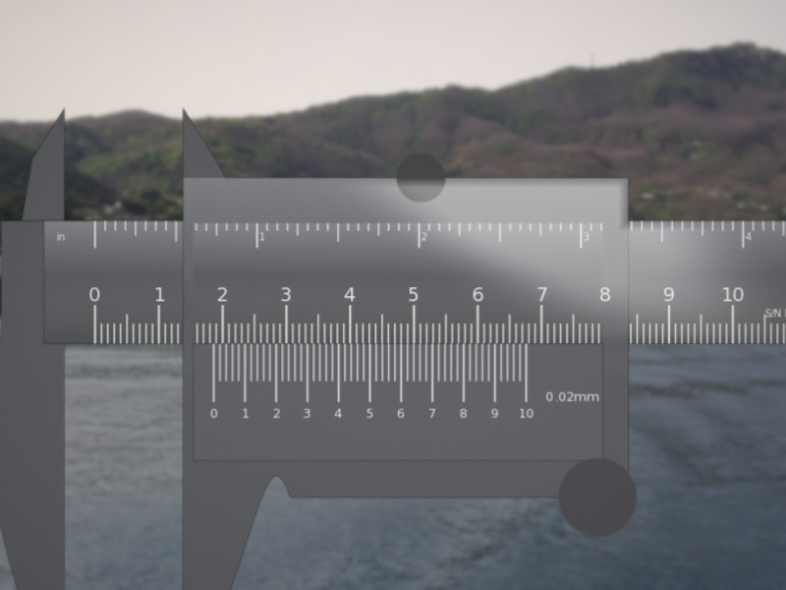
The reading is 18.6 mm
